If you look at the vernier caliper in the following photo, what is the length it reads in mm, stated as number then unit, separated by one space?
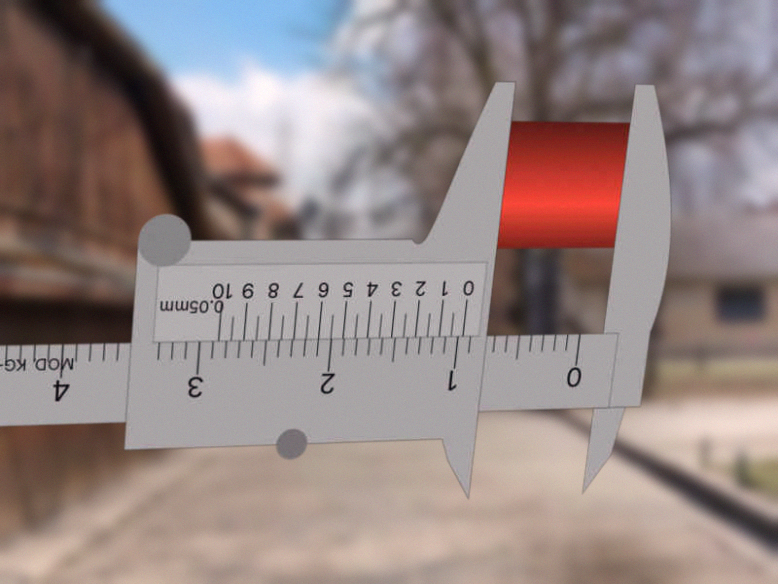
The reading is 9.6 mm
